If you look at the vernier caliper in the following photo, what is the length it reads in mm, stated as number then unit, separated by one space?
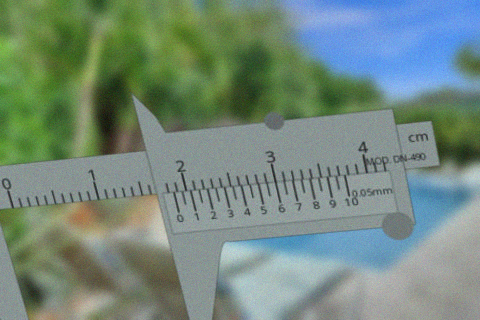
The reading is 18.6 mm
